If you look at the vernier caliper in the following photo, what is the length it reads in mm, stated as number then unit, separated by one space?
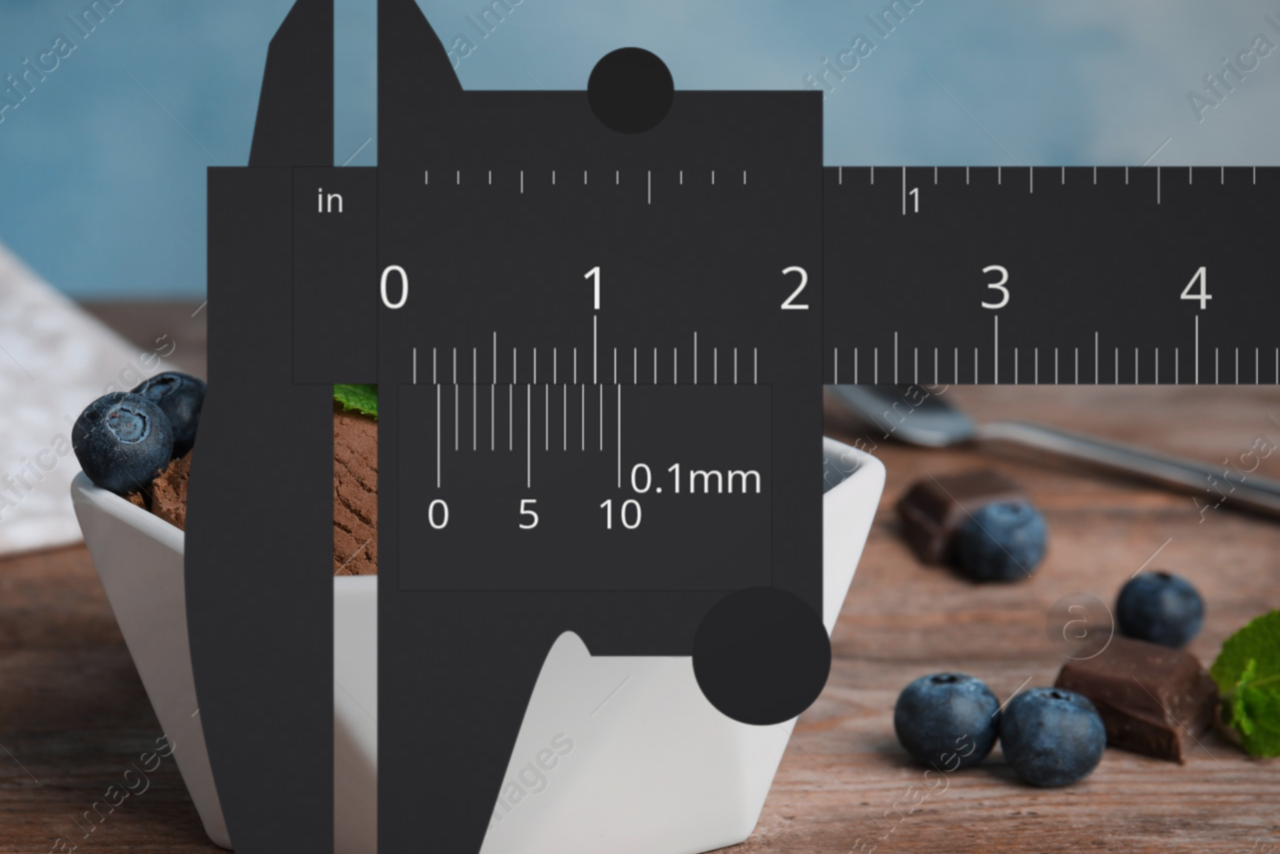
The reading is 2.2 mm
